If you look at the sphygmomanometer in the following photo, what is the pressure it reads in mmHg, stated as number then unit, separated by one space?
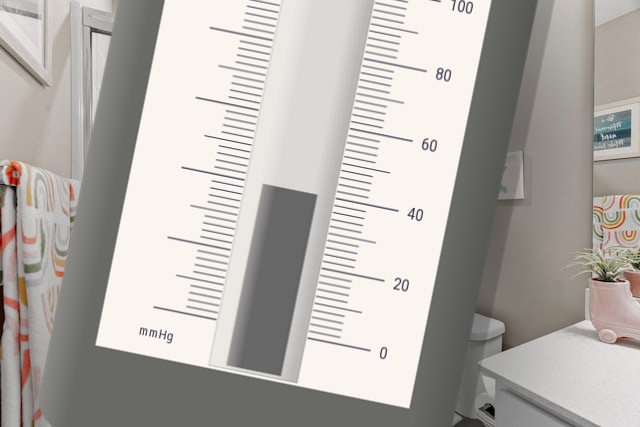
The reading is 40 mmHg
